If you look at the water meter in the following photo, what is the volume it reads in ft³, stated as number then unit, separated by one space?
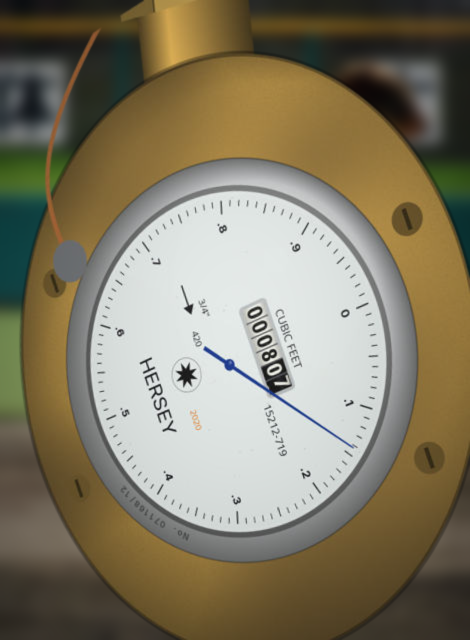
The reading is 807.14 ft³
